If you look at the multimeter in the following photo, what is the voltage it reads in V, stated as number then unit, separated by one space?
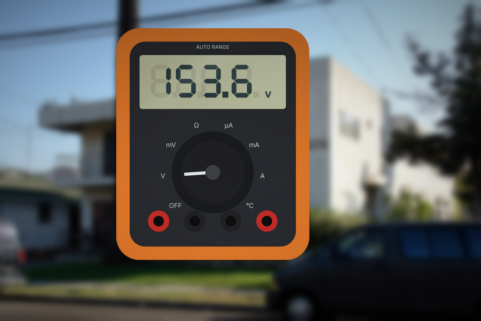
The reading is 153.6 V
